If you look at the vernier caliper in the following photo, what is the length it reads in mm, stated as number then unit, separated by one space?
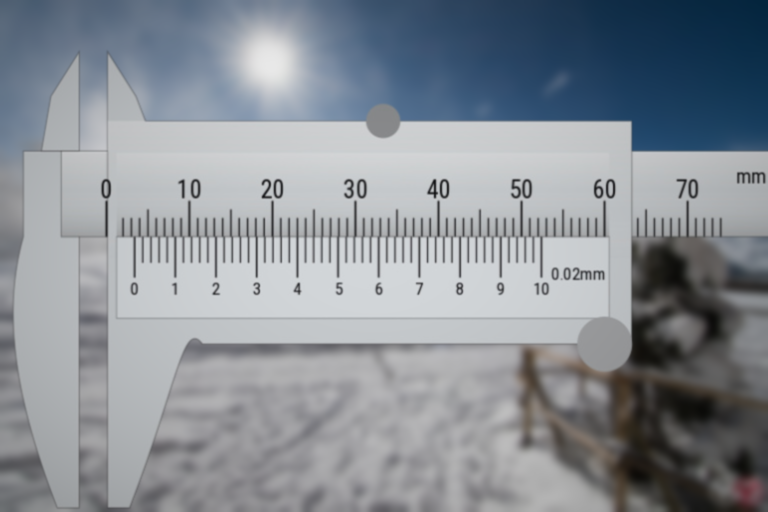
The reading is 3.4 mm
